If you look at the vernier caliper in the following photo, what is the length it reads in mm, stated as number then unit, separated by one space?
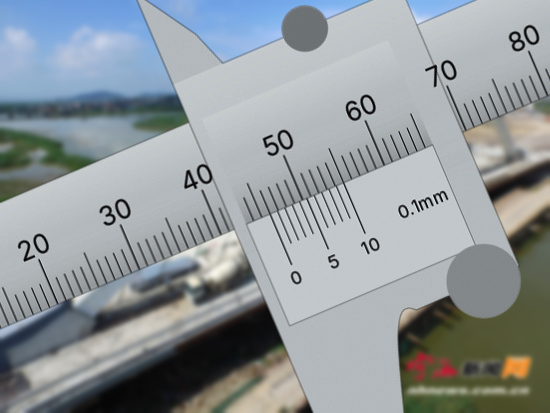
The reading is 46.0 mm
